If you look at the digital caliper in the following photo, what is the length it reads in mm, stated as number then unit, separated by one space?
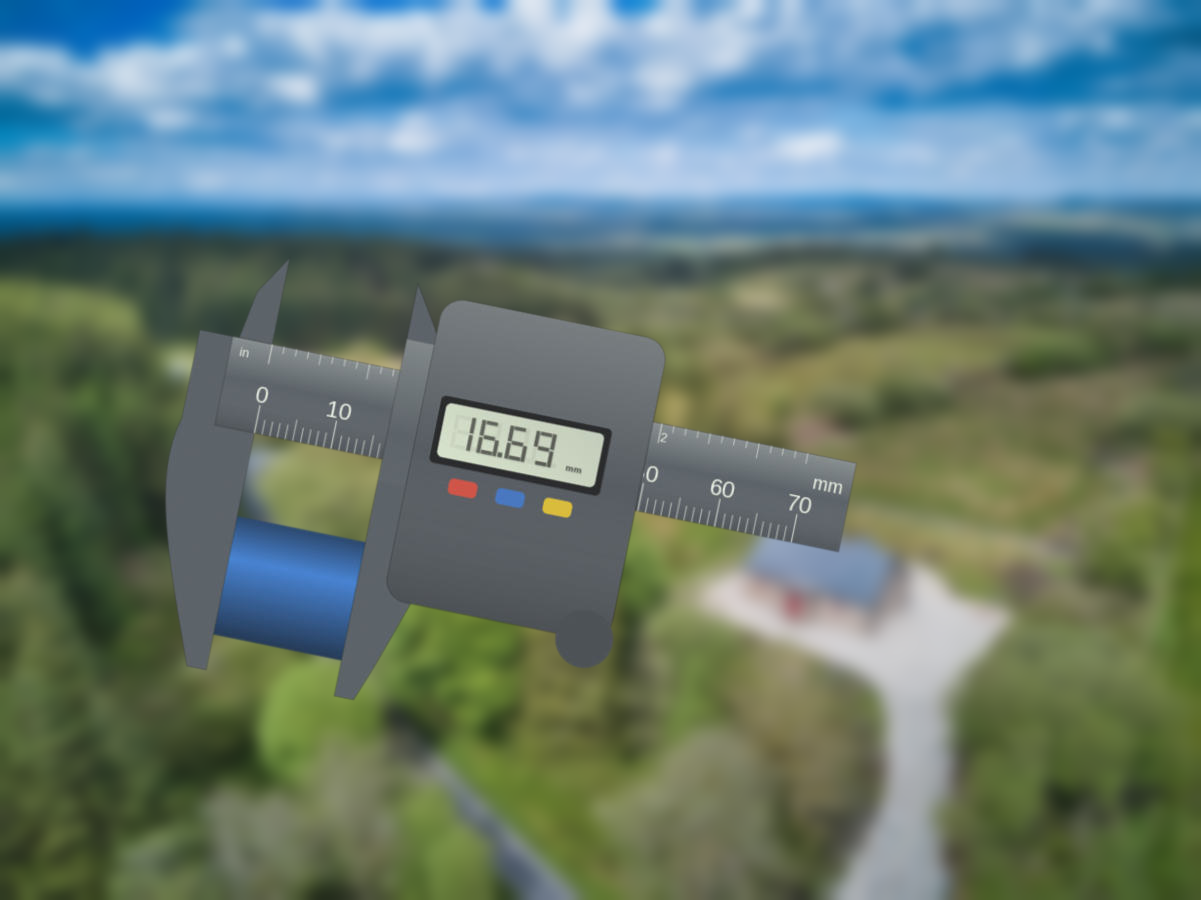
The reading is 16.69 mm
